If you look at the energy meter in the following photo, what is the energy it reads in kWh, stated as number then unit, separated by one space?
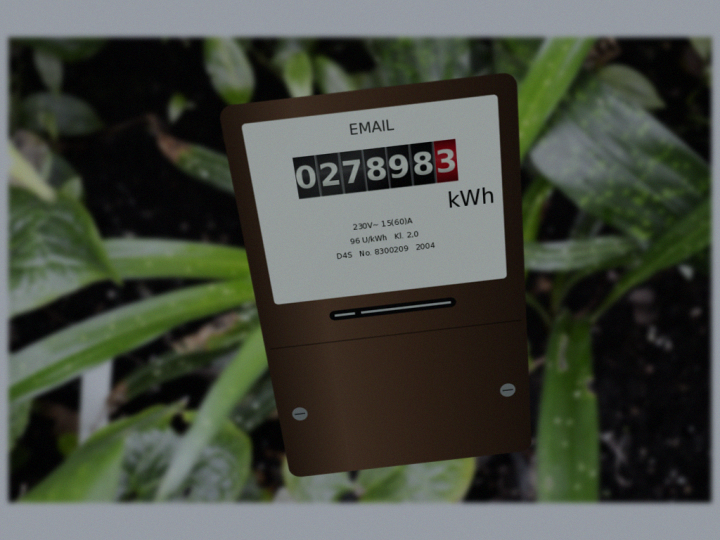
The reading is 27898.3 kWh
